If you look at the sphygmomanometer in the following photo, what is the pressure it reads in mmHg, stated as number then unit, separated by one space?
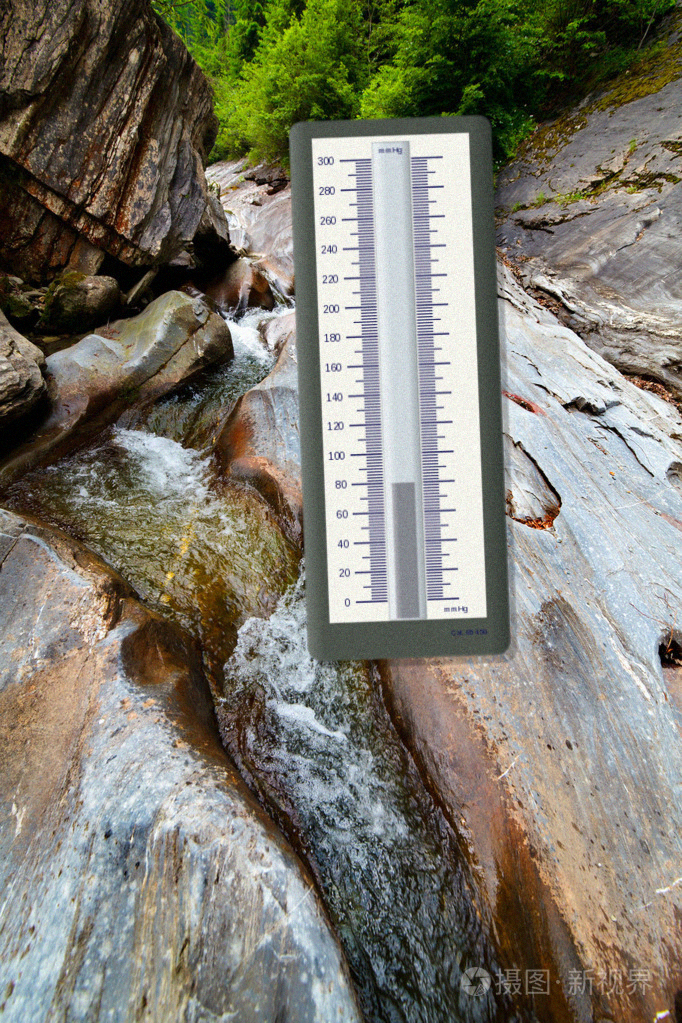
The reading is 80 mmHg
